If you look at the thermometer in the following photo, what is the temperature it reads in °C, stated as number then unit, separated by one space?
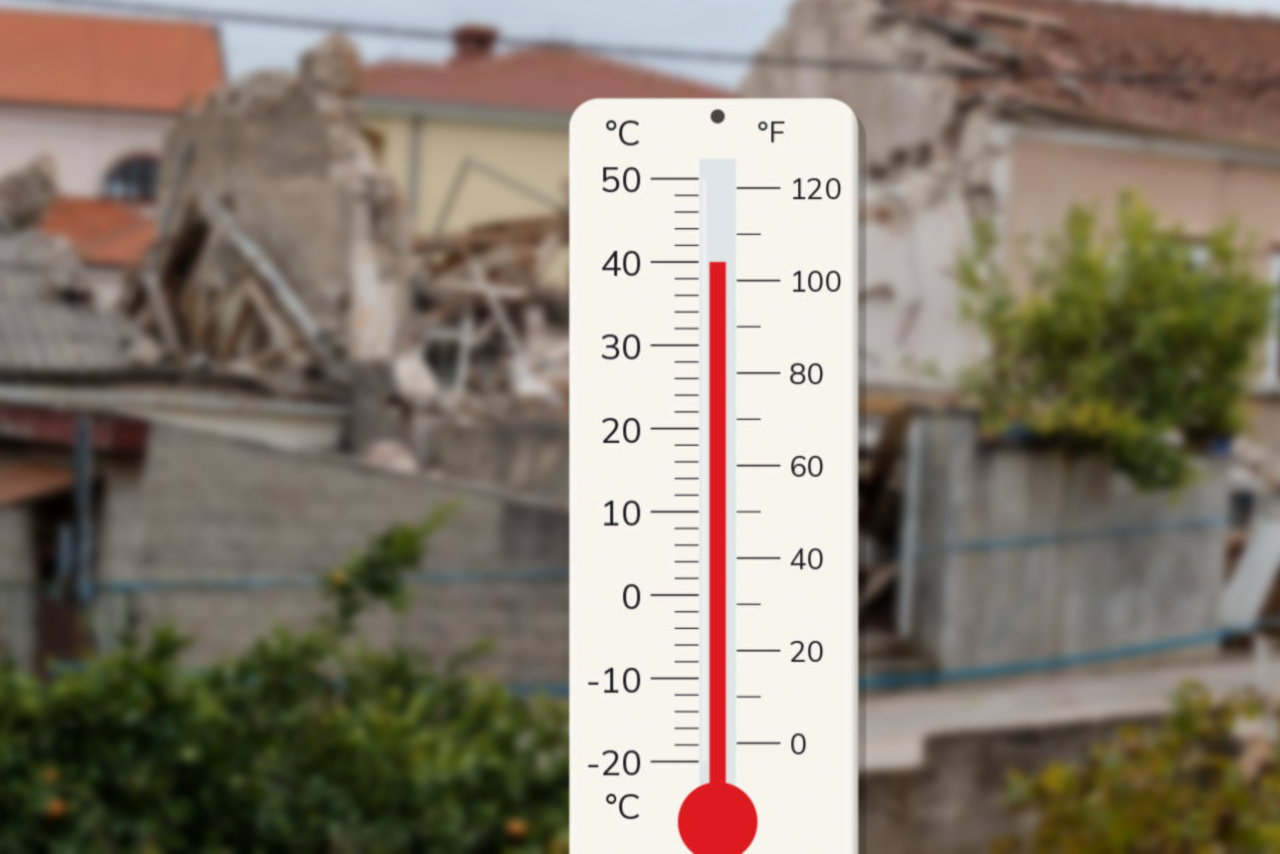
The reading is 40 °C
